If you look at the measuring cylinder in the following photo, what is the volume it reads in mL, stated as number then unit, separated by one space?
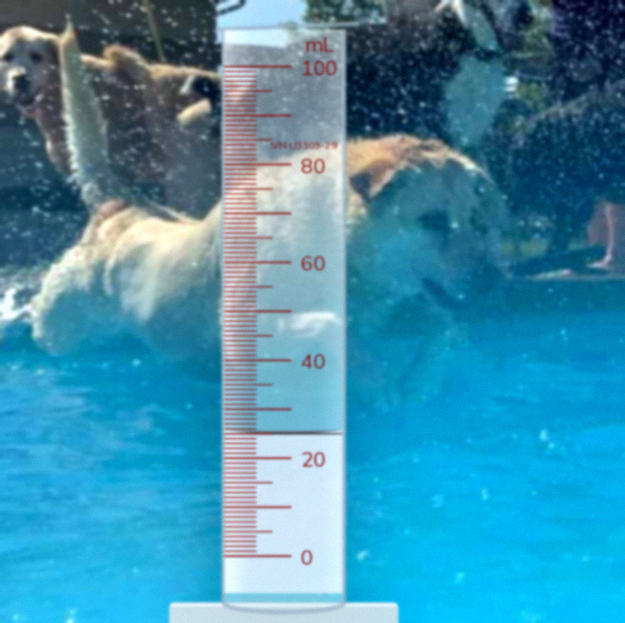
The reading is 25 mL
